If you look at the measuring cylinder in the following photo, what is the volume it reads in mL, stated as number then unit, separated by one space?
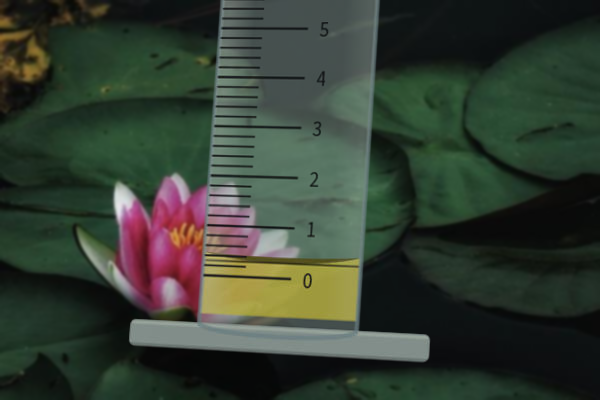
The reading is 0.3 mL
